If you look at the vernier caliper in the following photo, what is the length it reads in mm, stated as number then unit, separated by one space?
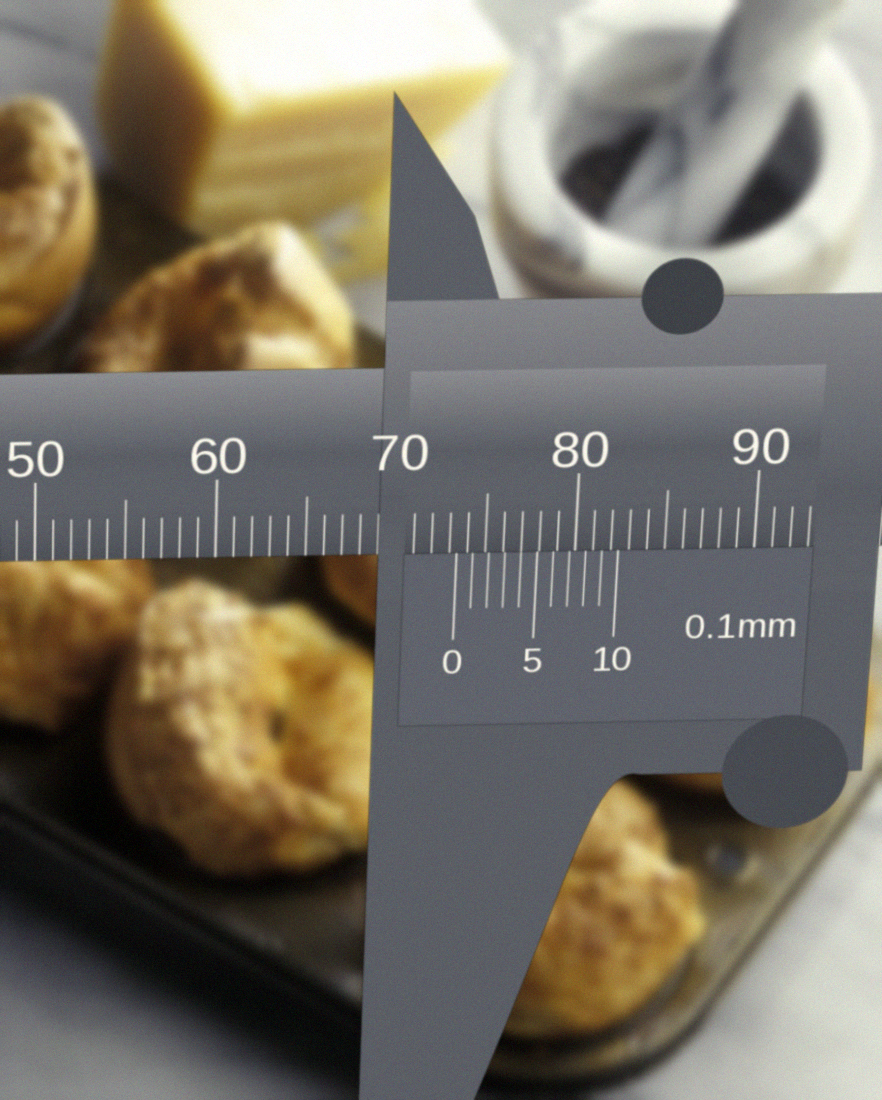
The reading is 73.4 mm
